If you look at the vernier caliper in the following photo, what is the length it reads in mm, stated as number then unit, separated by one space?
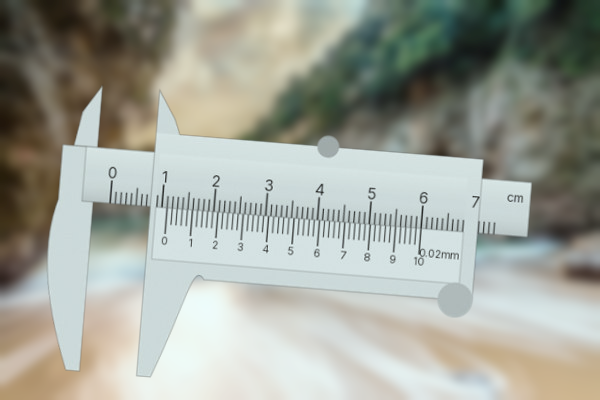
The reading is 11.0 mm
